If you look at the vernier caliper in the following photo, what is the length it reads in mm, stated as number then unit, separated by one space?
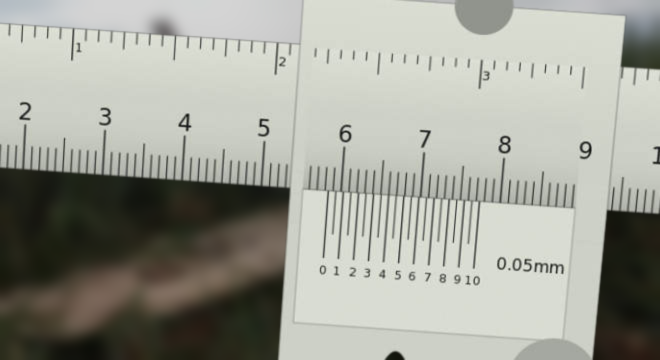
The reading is 58.4 mm
